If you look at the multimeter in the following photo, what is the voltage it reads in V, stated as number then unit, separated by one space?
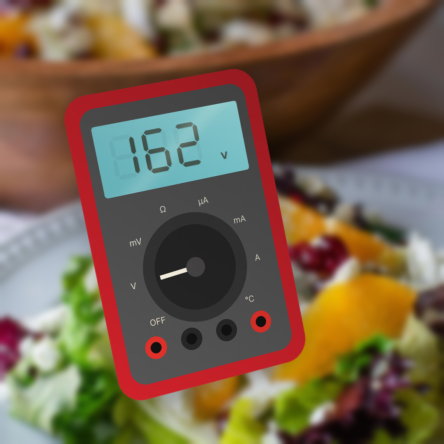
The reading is 162 V
